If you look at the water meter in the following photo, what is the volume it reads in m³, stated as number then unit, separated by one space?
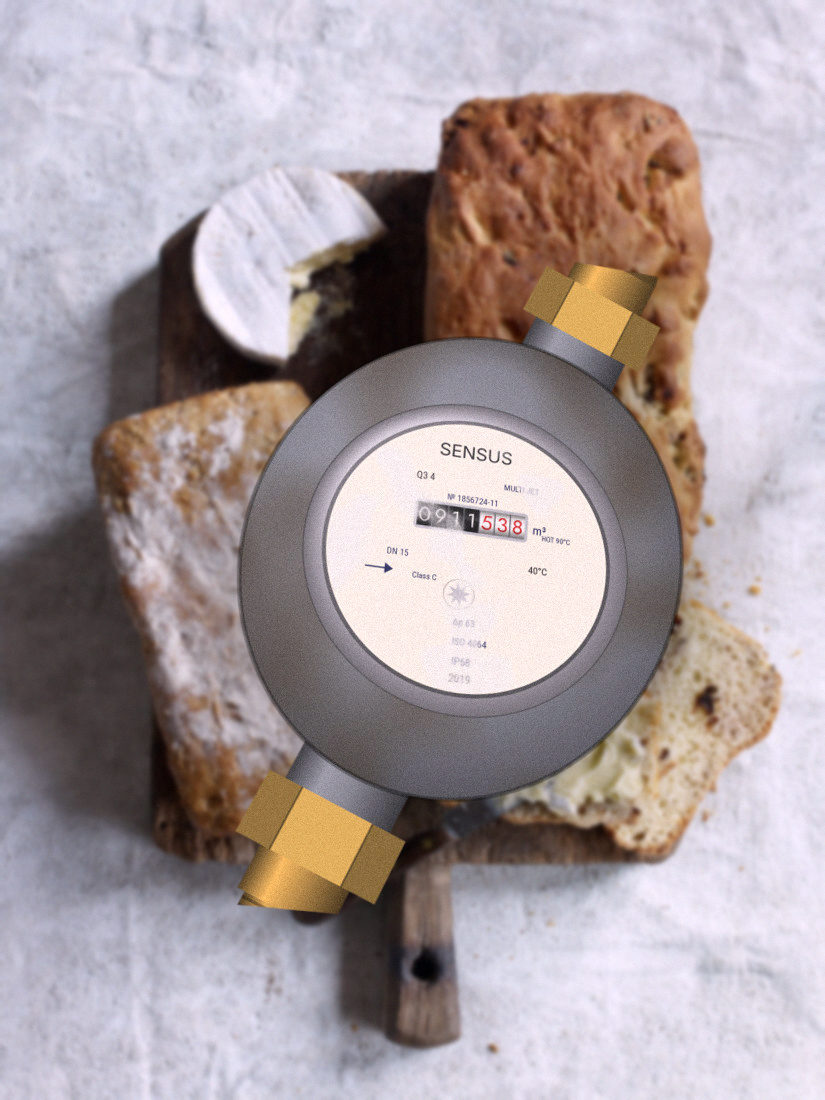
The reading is 911.538 m³
